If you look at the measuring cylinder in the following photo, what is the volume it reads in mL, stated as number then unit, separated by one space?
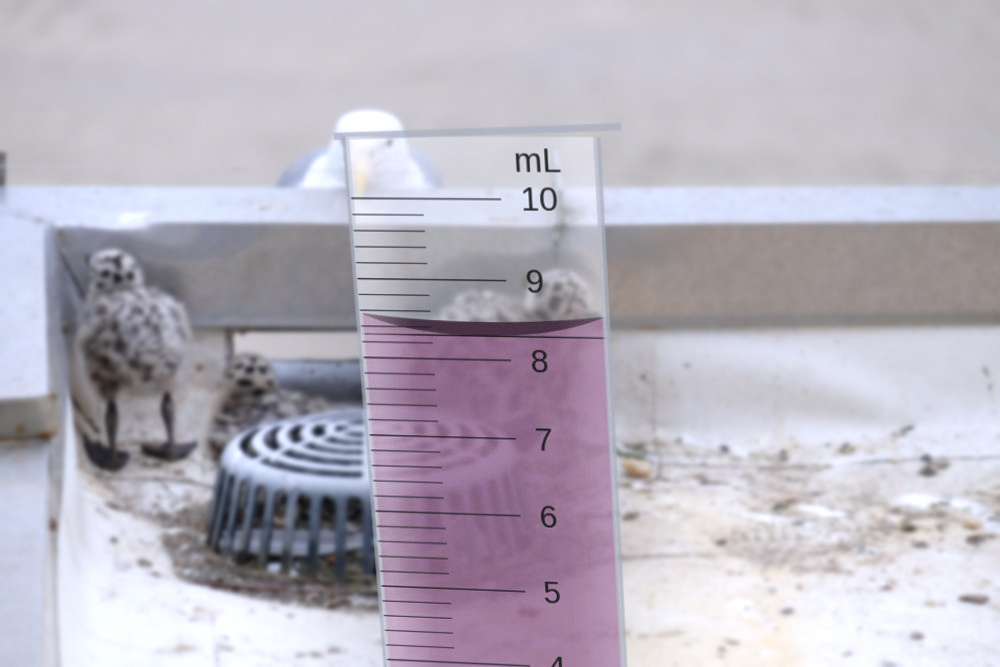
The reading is 8.3 mL
